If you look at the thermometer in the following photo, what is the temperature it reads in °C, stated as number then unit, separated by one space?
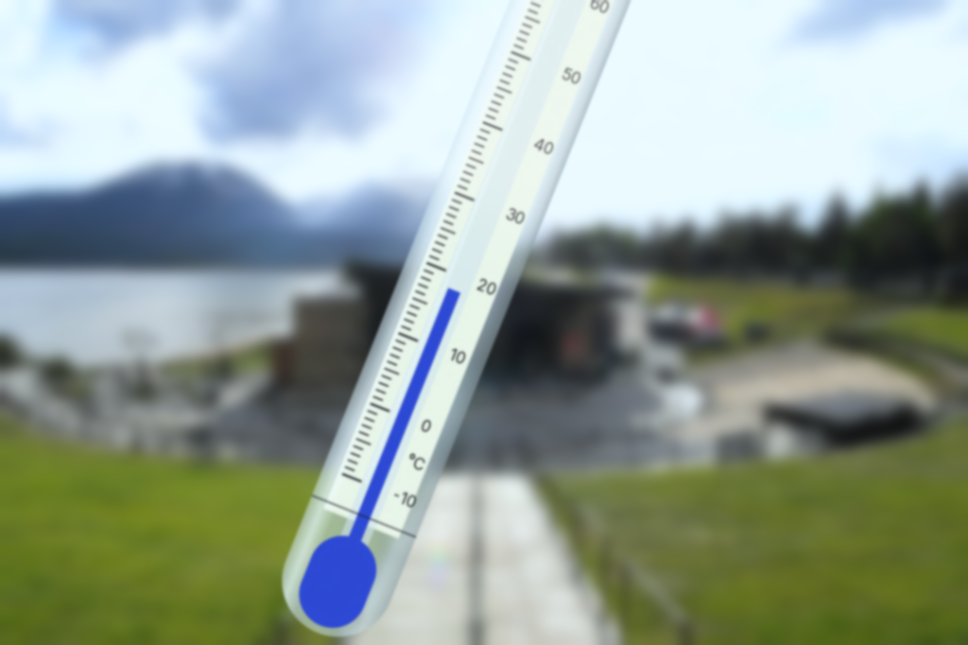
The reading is 18 °C
